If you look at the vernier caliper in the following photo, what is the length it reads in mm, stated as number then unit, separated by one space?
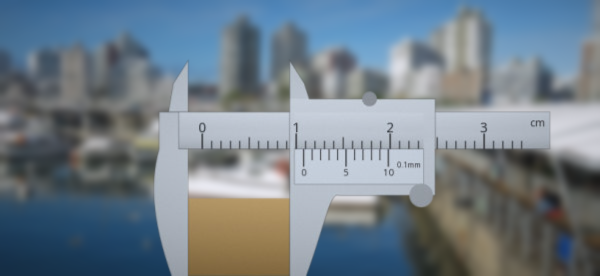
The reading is 10.8 mm
